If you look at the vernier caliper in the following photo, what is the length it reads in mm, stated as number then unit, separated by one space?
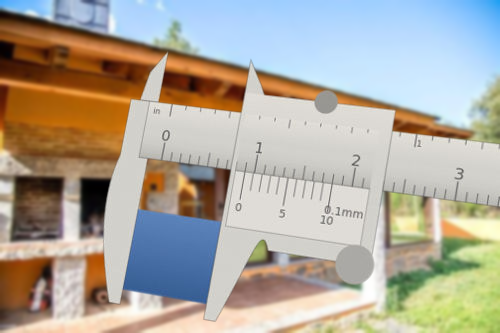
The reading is 9.0 mm
